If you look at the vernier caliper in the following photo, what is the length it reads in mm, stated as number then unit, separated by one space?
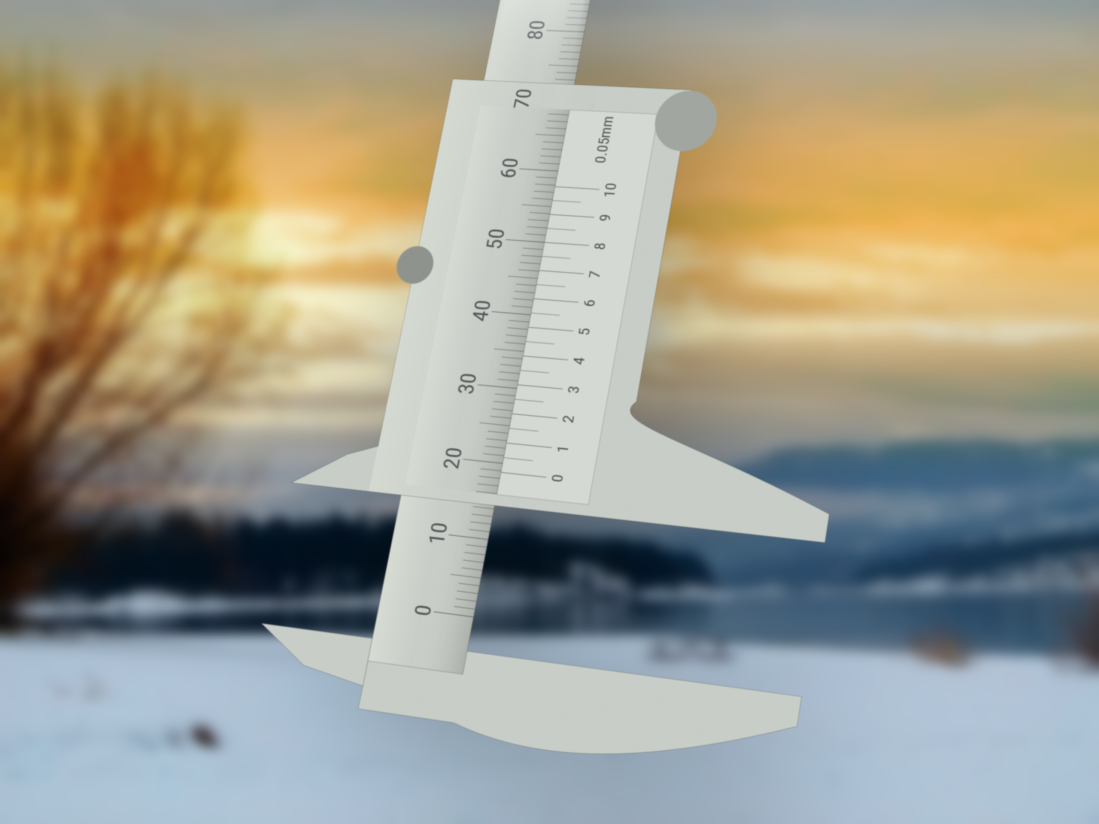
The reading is 18.8 mm
